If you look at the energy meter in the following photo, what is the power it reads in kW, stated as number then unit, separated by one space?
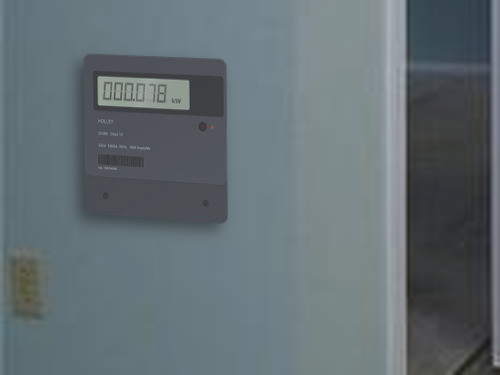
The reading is 0.078 kW
